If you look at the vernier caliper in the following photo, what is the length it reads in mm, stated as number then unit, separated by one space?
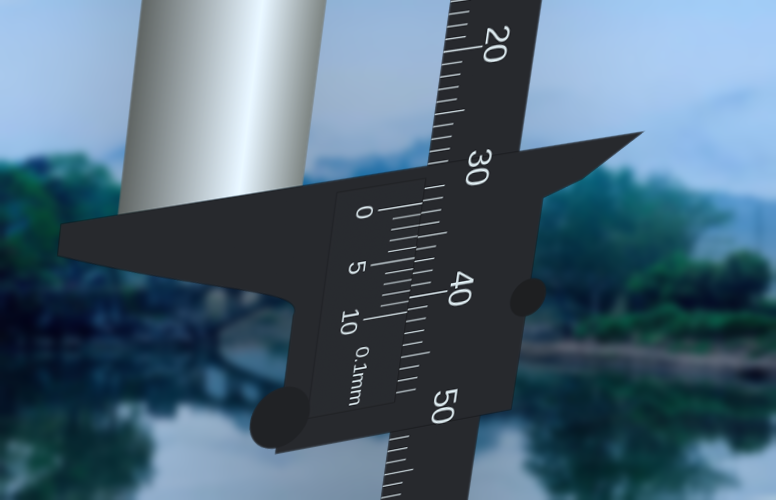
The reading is 32.2 mm
